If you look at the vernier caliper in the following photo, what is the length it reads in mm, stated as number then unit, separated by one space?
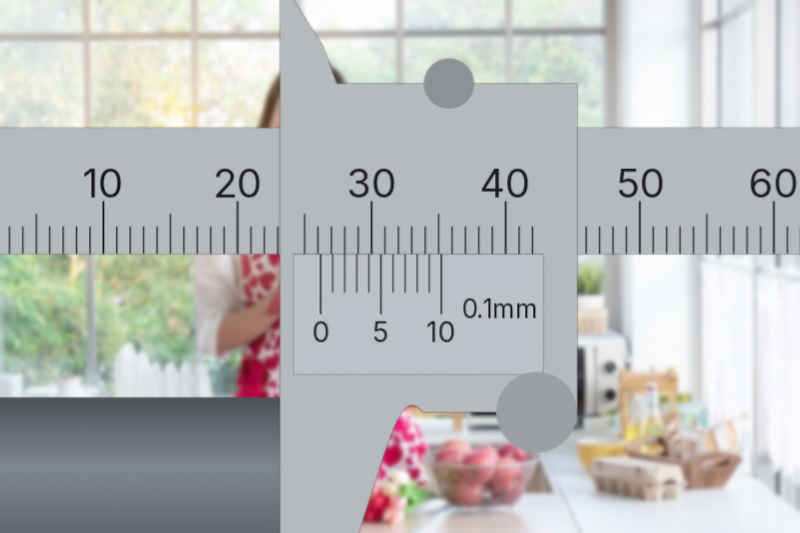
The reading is 26.2 mm
